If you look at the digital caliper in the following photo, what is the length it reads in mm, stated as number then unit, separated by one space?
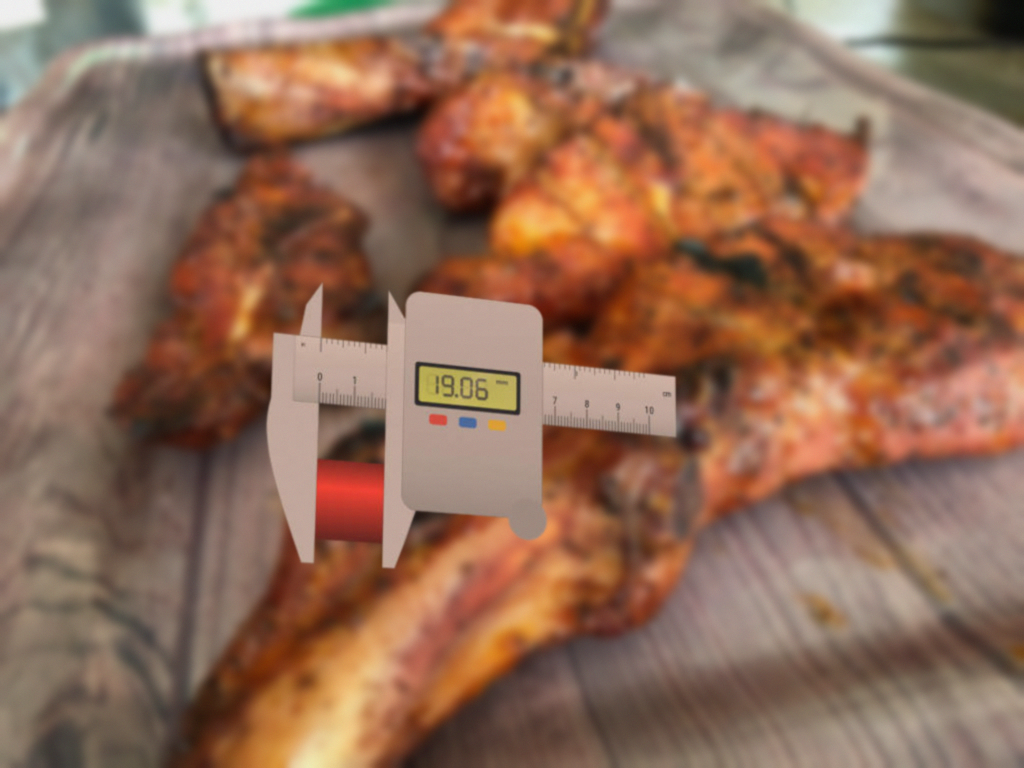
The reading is 19.06 mm
